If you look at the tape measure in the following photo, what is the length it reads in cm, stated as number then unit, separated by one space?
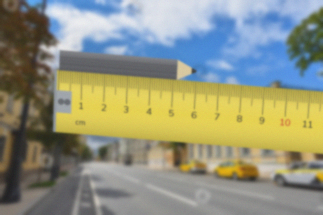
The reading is 6 cm
